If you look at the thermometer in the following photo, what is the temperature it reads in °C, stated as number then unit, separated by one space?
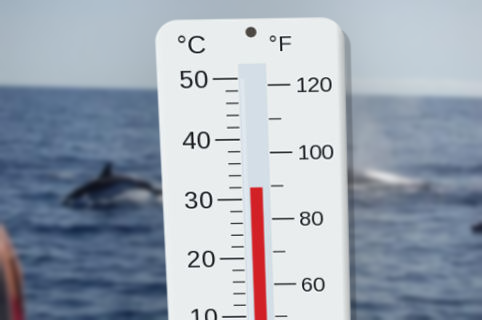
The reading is 32 °C
